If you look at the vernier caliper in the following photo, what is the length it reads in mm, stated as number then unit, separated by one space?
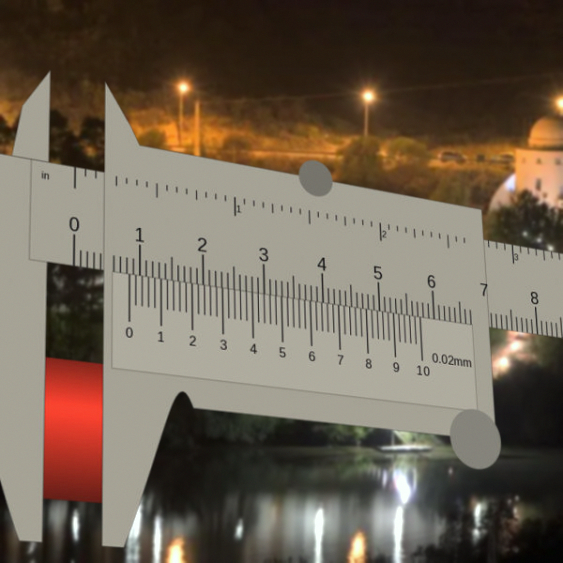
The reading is 8.4 mm
